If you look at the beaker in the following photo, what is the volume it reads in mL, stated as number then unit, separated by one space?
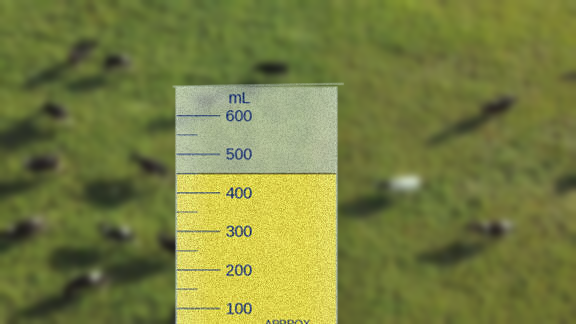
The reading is 450 mL
